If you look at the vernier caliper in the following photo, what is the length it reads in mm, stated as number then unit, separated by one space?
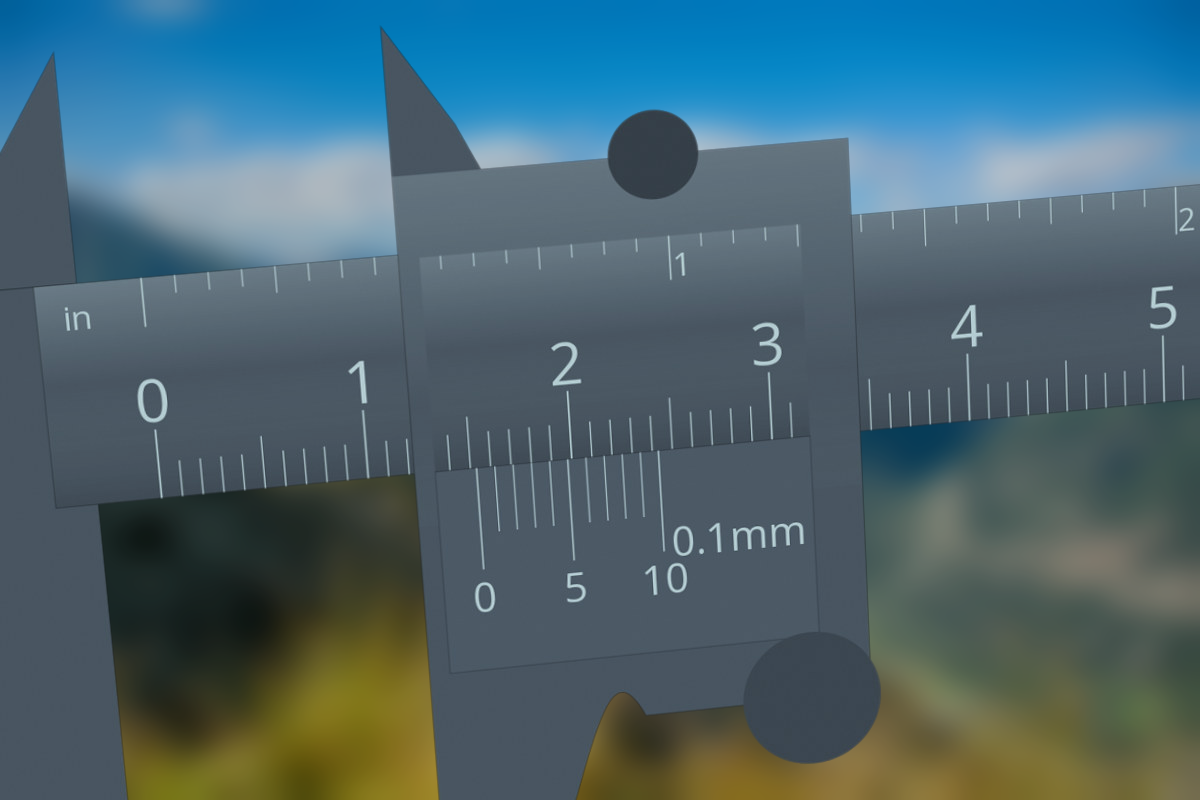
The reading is 15.3 mm
